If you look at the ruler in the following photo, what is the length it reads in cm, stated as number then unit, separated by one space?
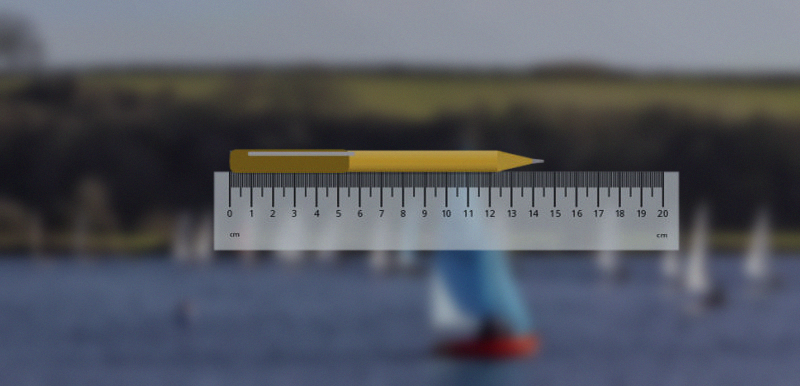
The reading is 14.5 cm
